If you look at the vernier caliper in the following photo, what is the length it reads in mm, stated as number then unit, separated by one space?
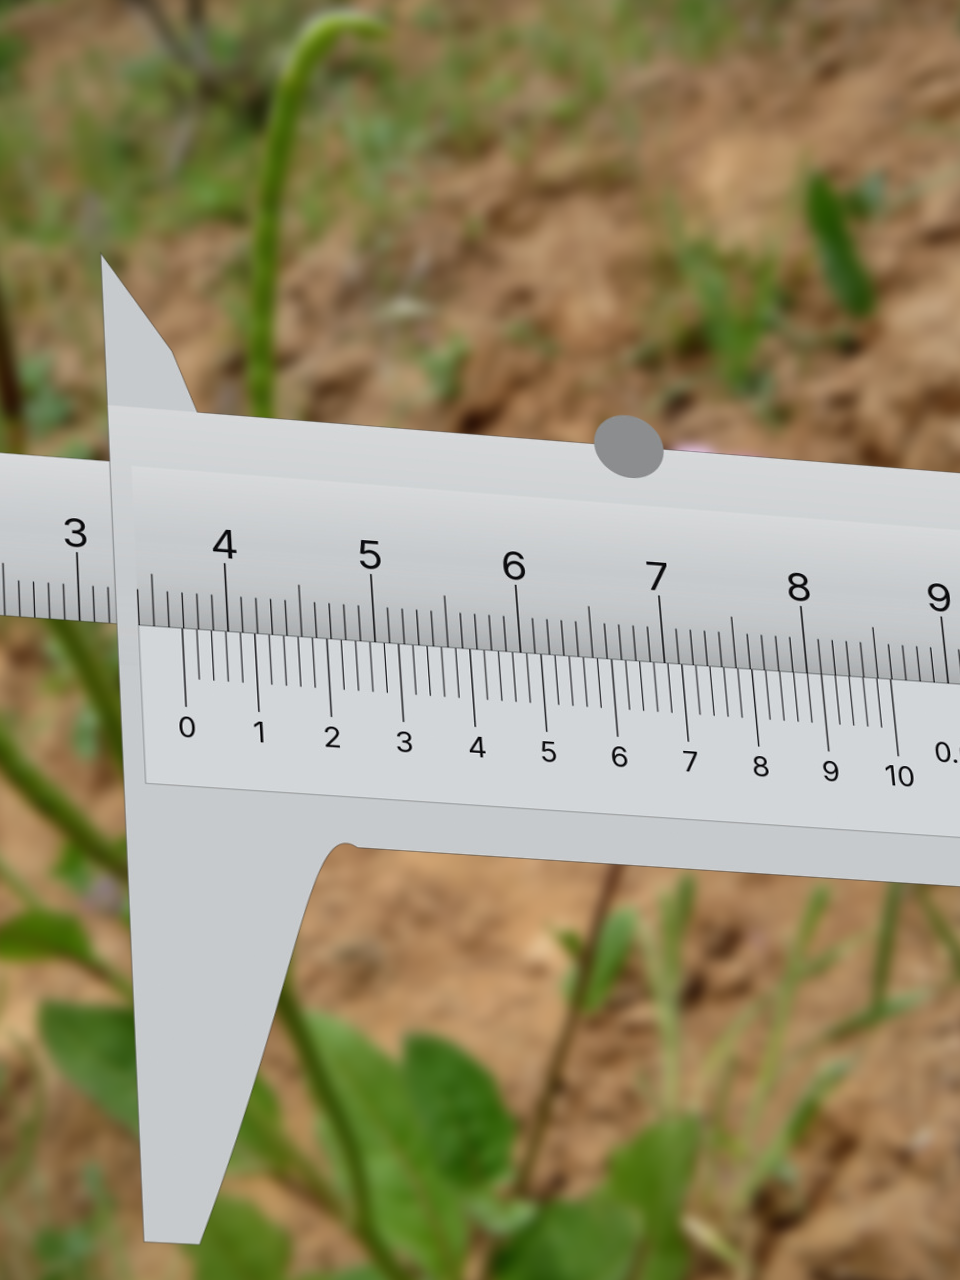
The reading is 36.9 mm
